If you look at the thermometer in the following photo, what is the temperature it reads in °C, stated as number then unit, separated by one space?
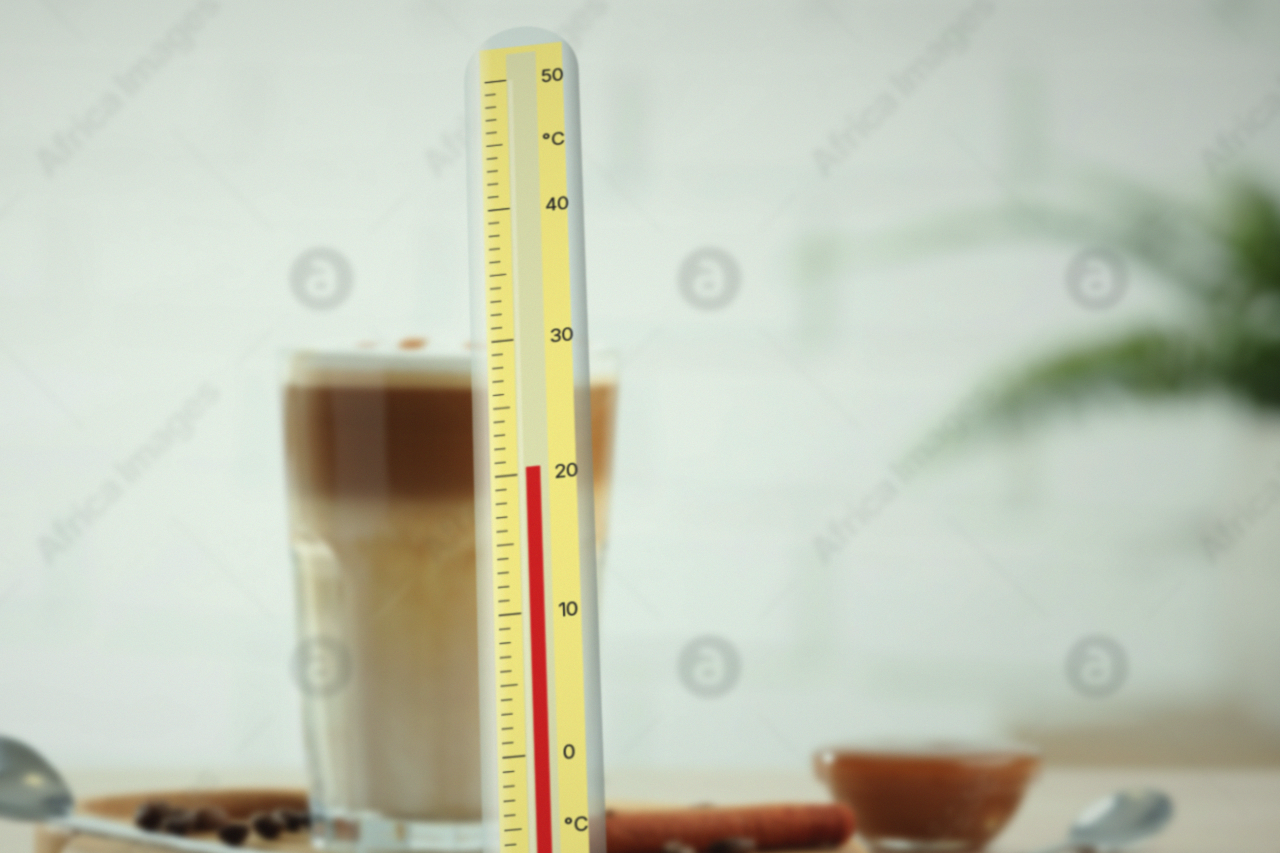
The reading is 20.5 °C
